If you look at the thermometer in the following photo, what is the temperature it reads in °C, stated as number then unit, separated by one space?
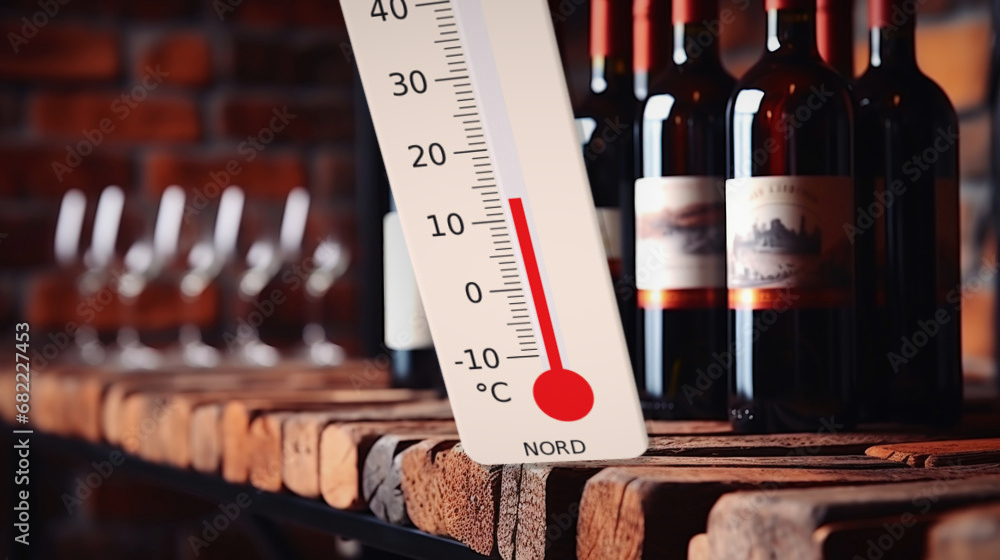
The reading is 13 °C
